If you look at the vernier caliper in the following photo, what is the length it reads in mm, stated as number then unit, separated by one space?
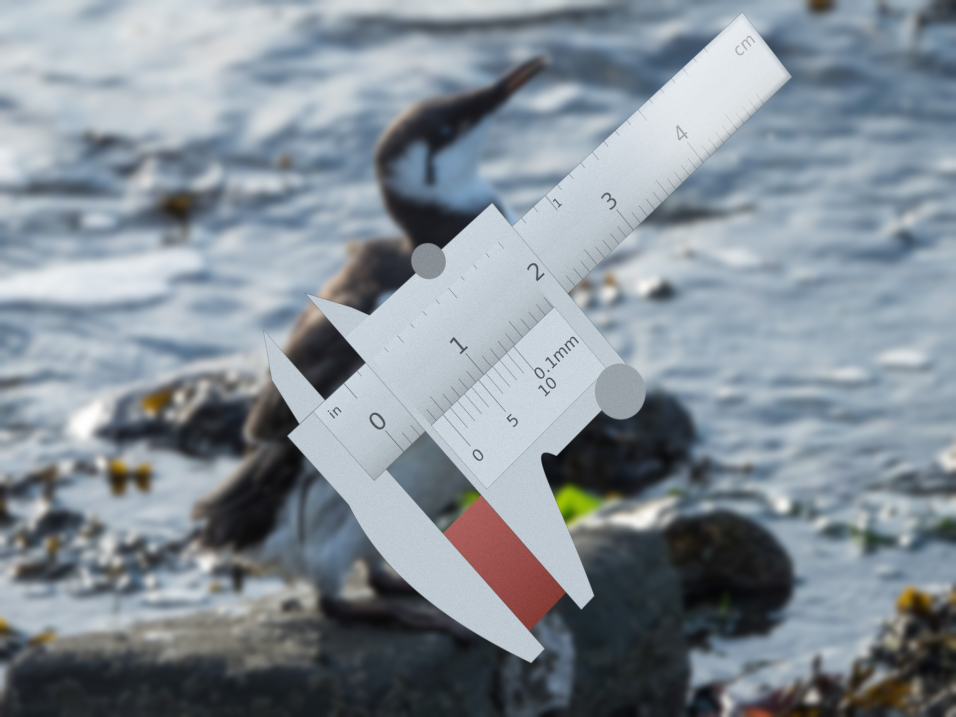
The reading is 4.8 mm
